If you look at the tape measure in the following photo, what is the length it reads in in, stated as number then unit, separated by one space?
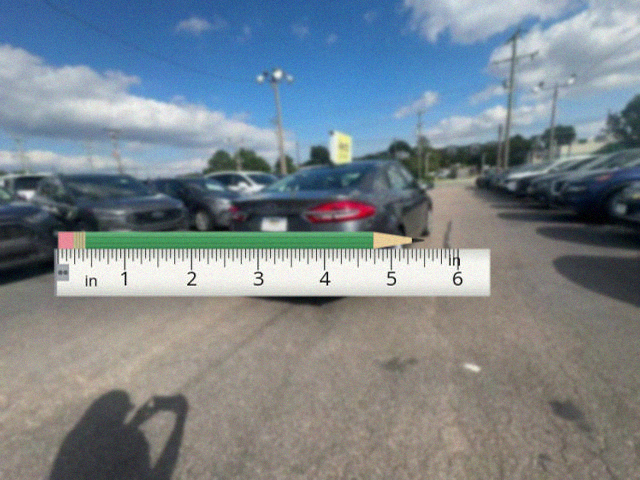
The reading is 5.5 in
